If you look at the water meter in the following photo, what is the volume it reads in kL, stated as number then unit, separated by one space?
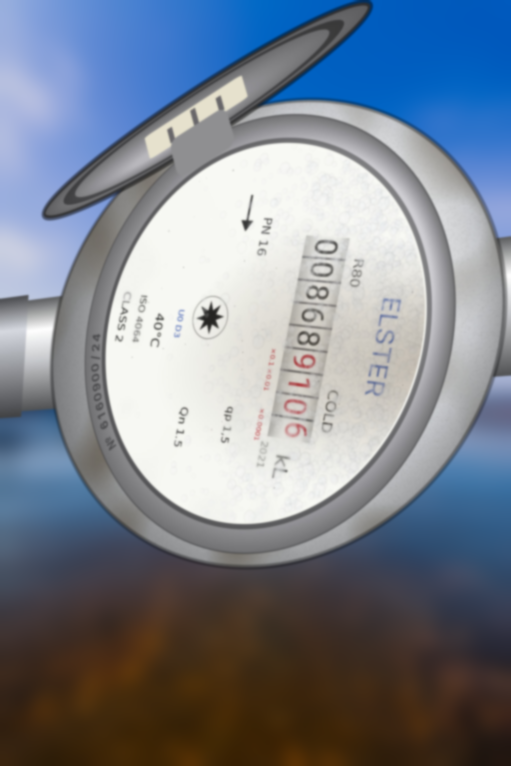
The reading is 868.9106 kL
